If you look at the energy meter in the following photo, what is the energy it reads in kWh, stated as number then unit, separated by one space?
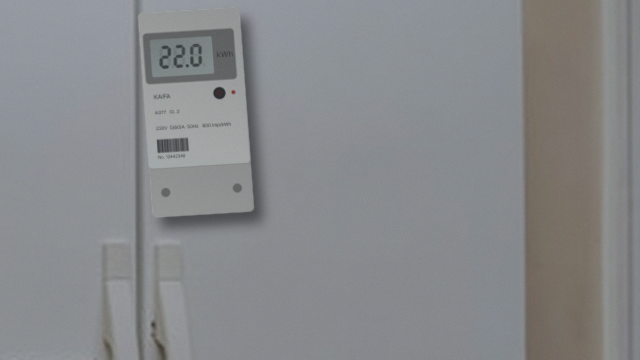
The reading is 22.0 kWh
